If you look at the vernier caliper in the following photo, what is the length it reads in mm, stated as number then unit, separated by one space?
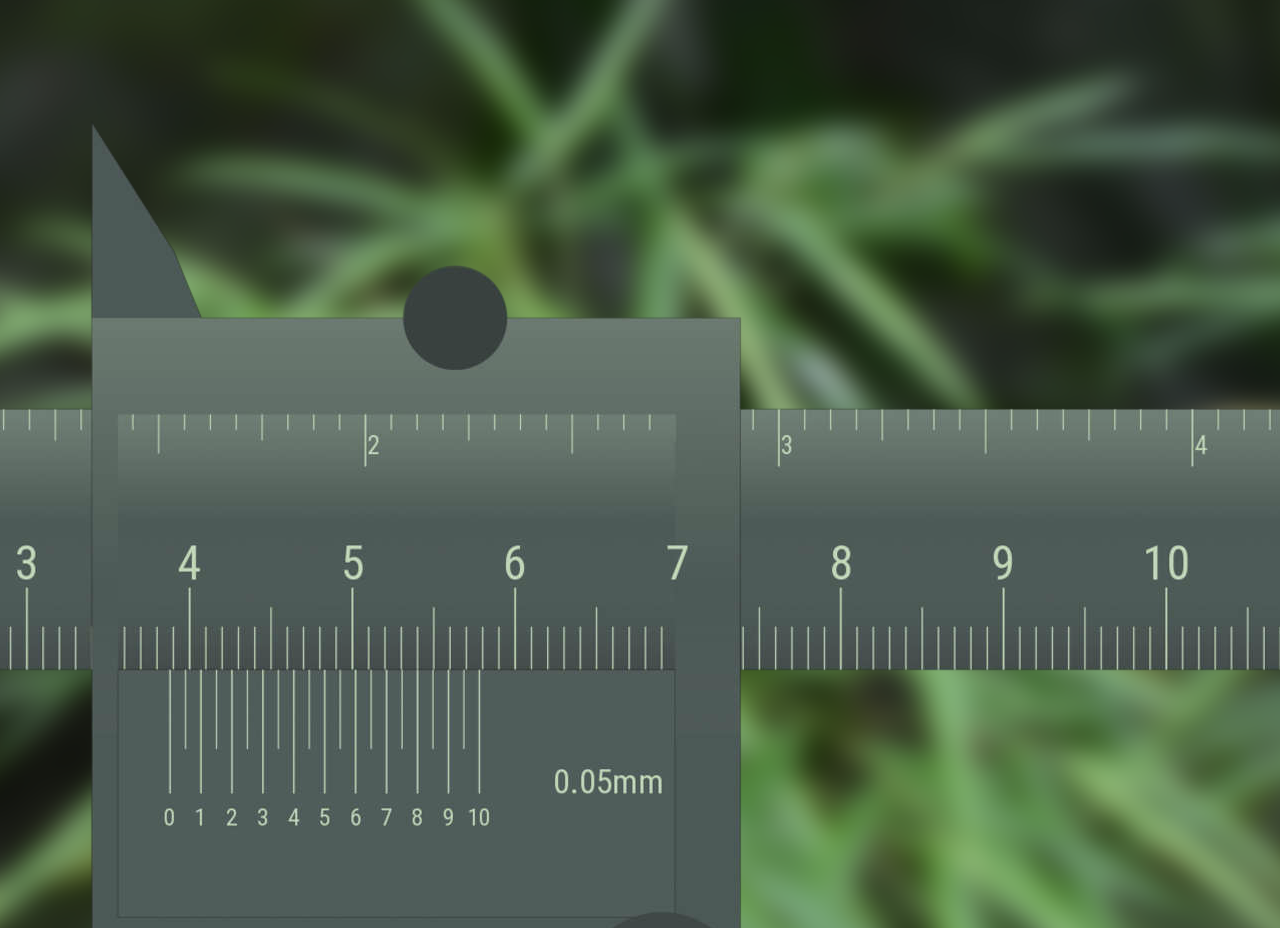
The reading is 38.8 mm
